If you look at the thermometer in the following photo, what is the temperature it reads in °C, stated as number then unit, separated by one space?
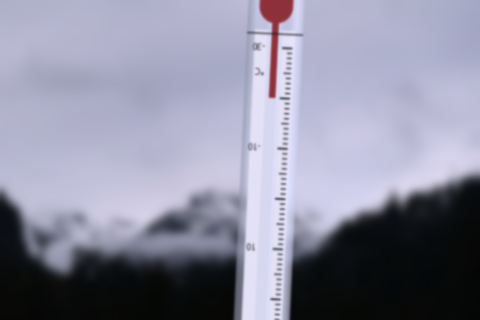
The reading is -20 °C
